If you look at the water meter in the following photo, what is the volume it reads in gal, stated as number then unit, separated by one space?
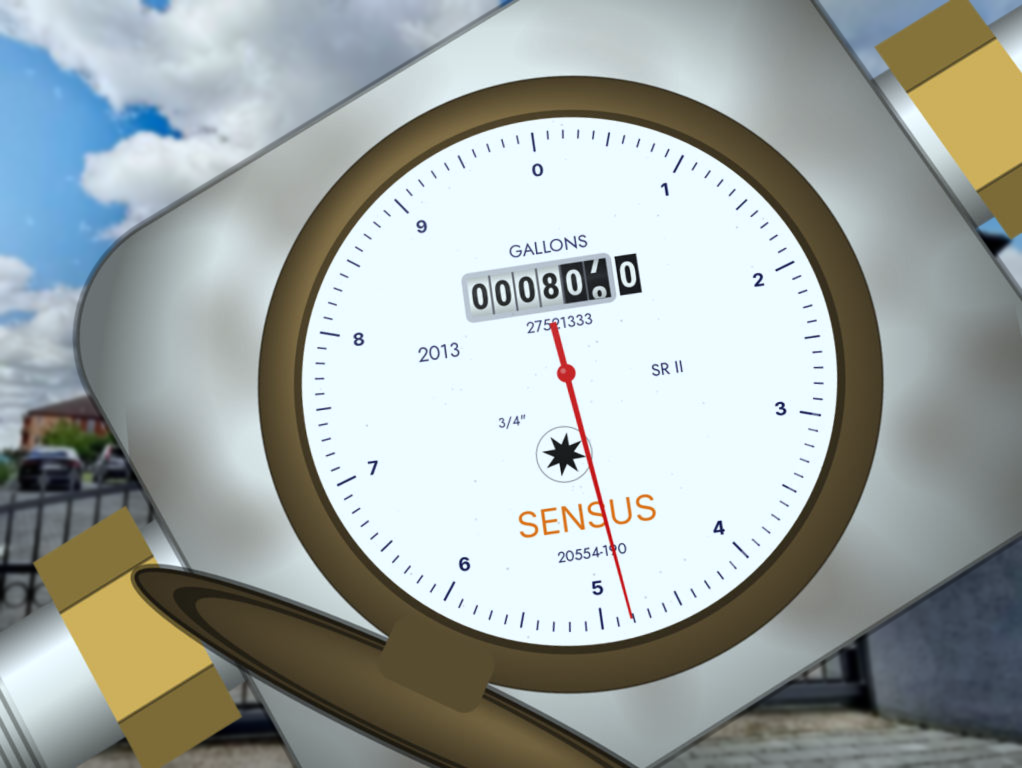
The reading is 8074.8 gal
